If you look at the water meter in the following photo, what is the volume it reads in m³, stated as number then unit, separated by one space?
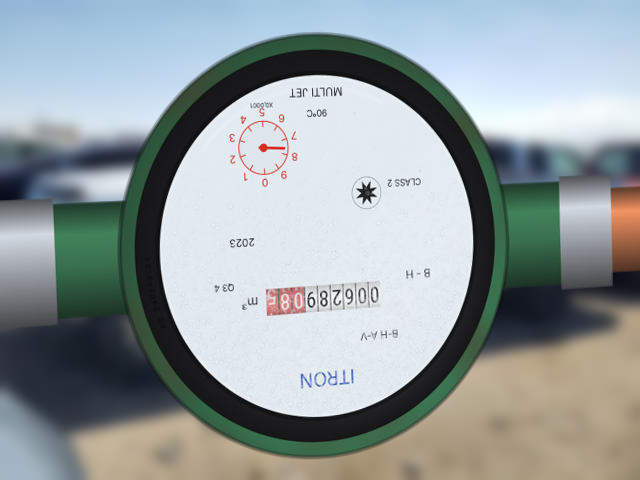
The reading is 6289.0847 m³
